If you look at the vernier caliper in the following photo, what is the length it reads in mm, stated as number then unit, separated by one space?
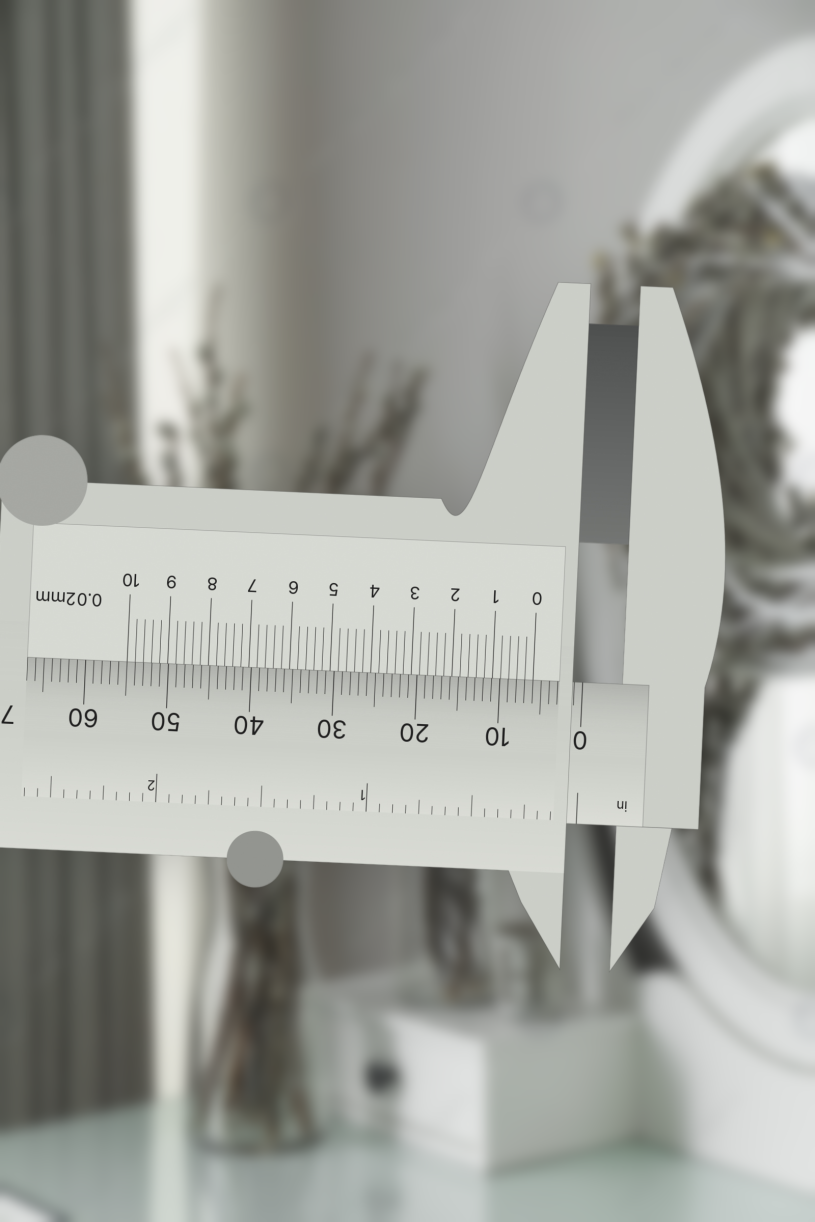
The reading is 6.0 mm
